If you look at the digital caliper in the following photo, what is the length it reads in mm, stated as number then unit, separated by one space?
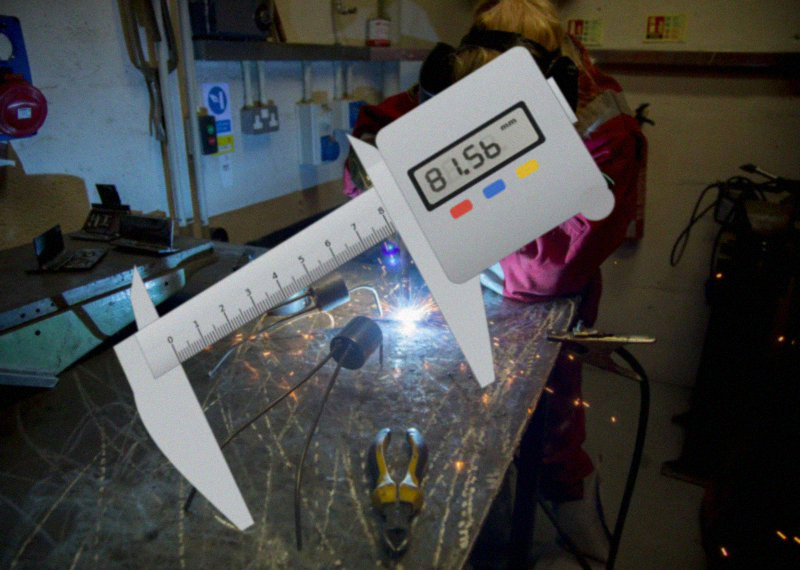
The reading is 81.56 mm
